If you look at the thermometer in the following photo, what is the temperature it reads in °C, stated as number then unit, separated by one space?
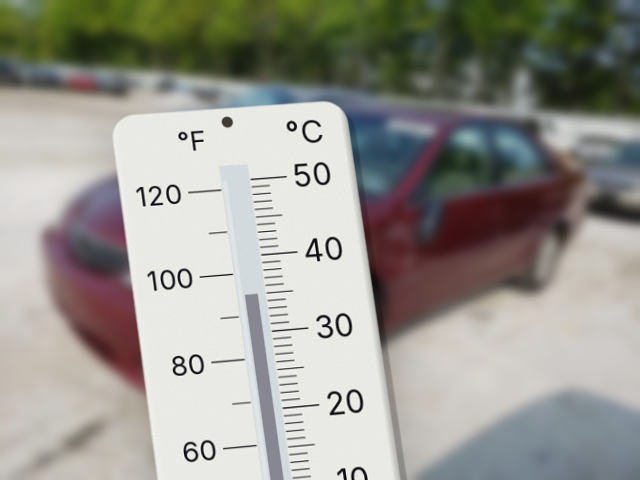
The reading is 35 °C
